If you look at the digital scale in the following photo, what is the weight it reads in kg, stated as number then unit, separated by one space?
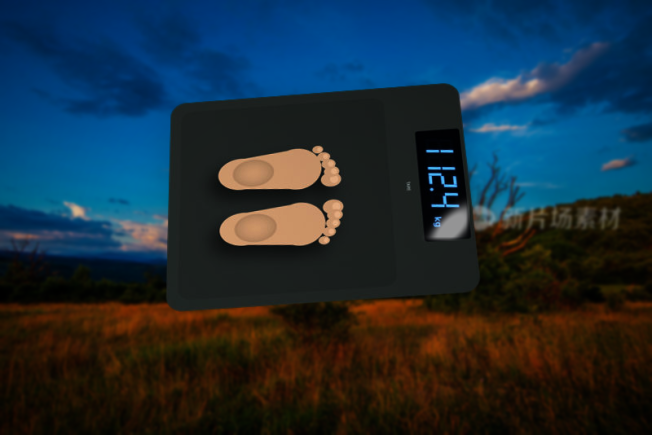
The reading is 112.4 kg
